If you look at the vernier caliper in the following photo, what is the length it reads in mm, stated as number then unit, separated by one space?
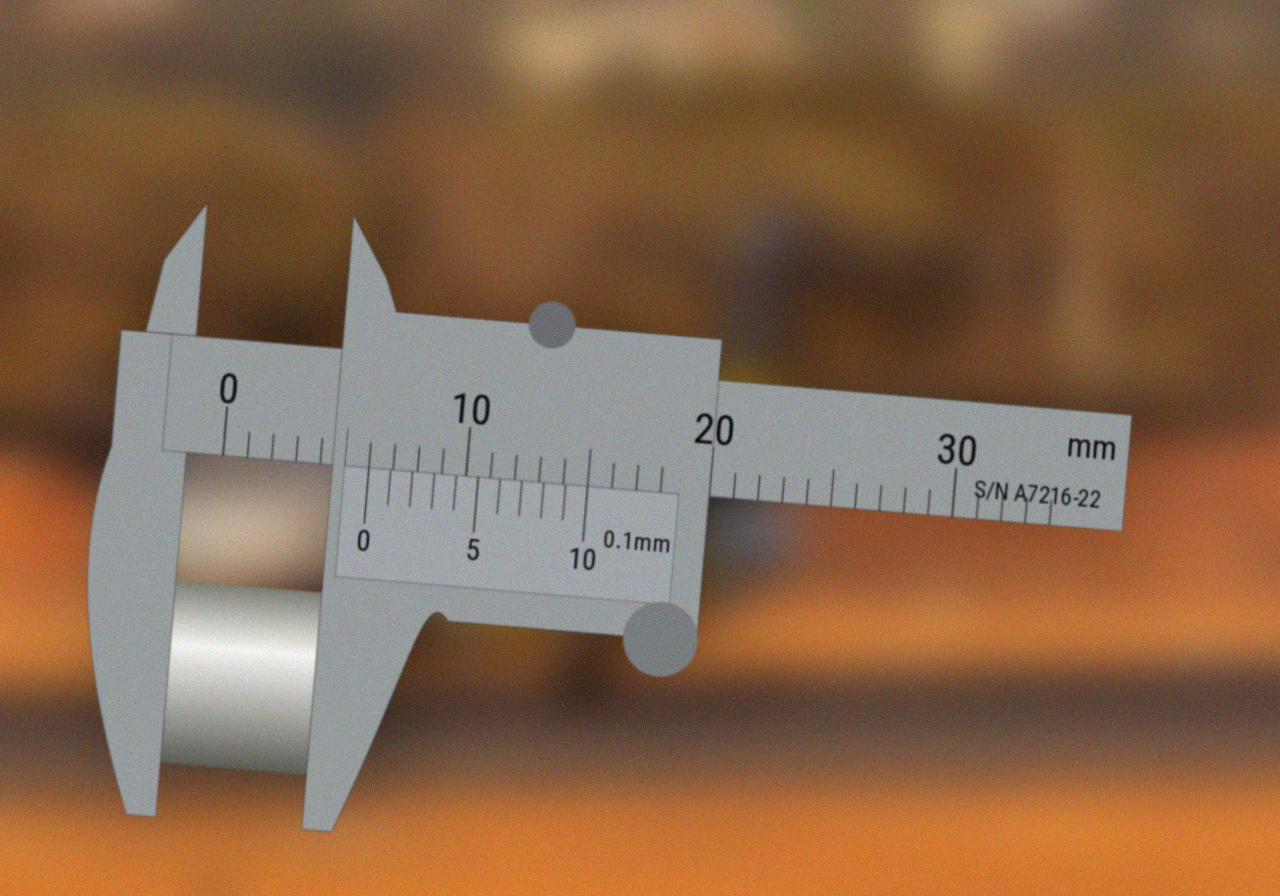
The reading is 6.0 mm
